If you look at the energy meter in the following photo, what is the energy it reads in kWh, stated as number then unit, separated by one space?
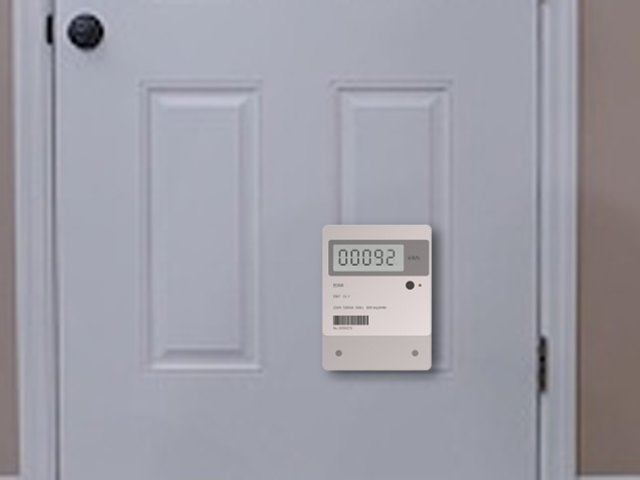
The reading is 92 kWh
